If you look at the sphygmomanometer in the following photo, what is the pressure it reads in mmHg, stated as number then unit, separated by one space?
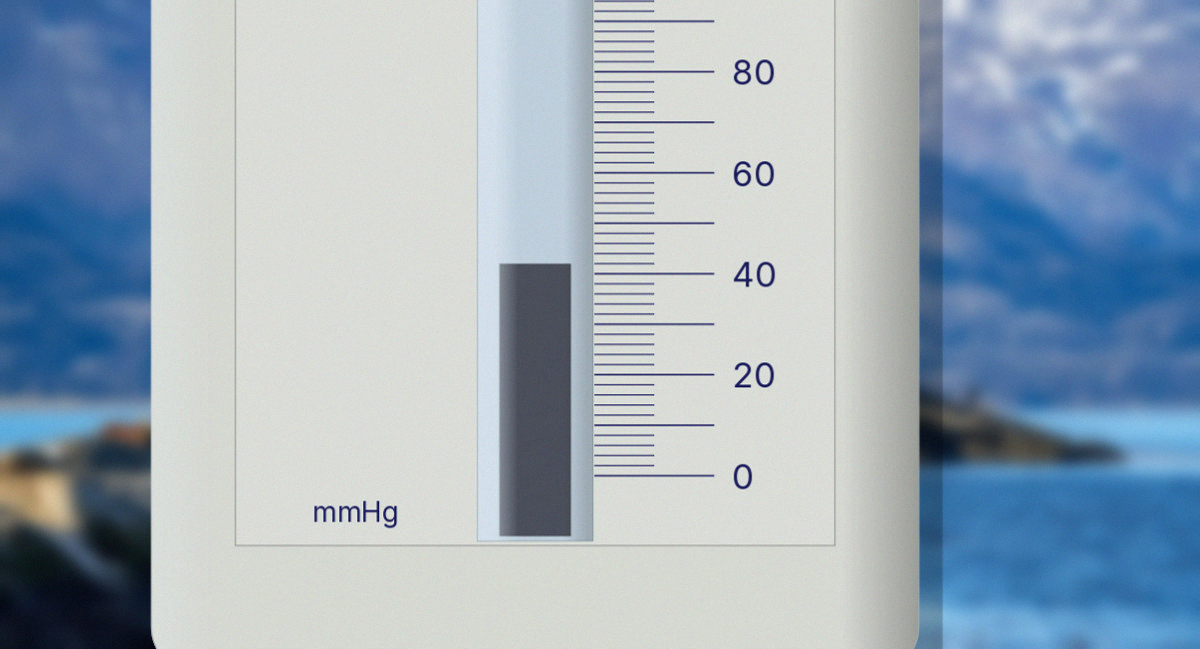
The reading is 42 mmHg
